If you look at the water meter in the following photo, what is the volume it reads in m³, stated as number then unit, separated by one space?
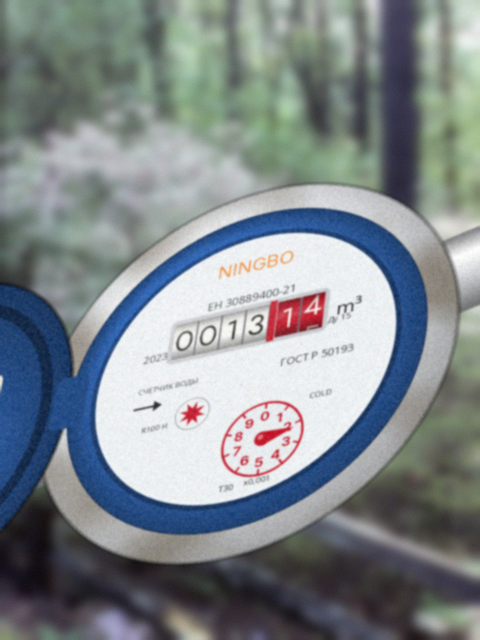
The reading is 13.142 m³
